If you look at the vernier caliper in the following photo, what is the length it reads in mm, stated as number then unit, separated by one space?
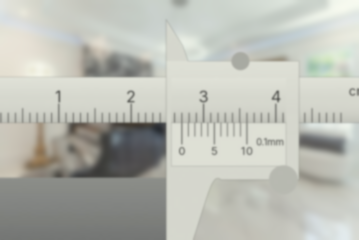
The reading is 27.0 mm
